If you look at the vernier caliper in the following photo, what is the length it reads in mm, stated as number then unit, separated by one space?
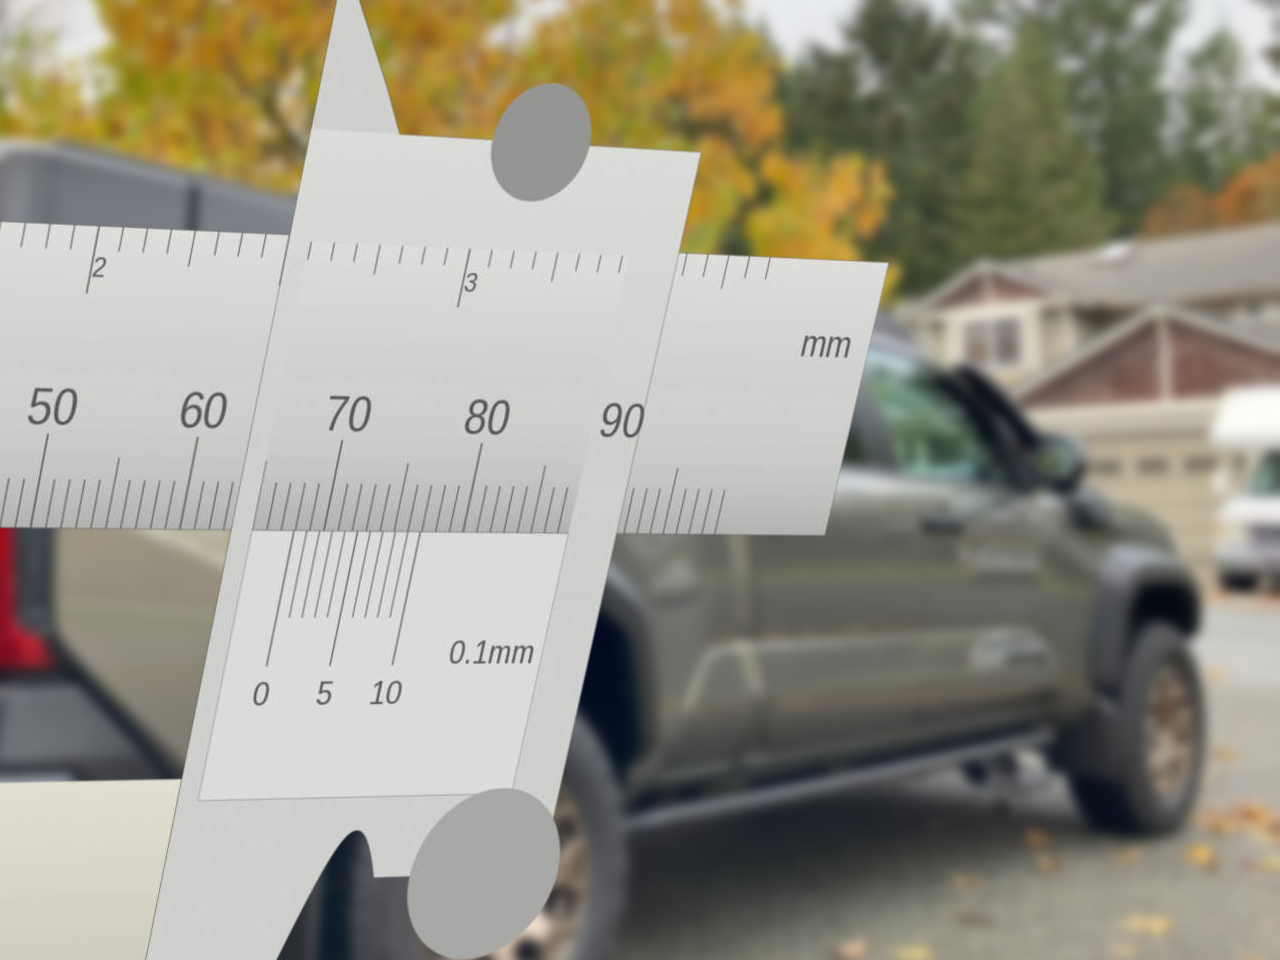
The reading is 67.9 mm
